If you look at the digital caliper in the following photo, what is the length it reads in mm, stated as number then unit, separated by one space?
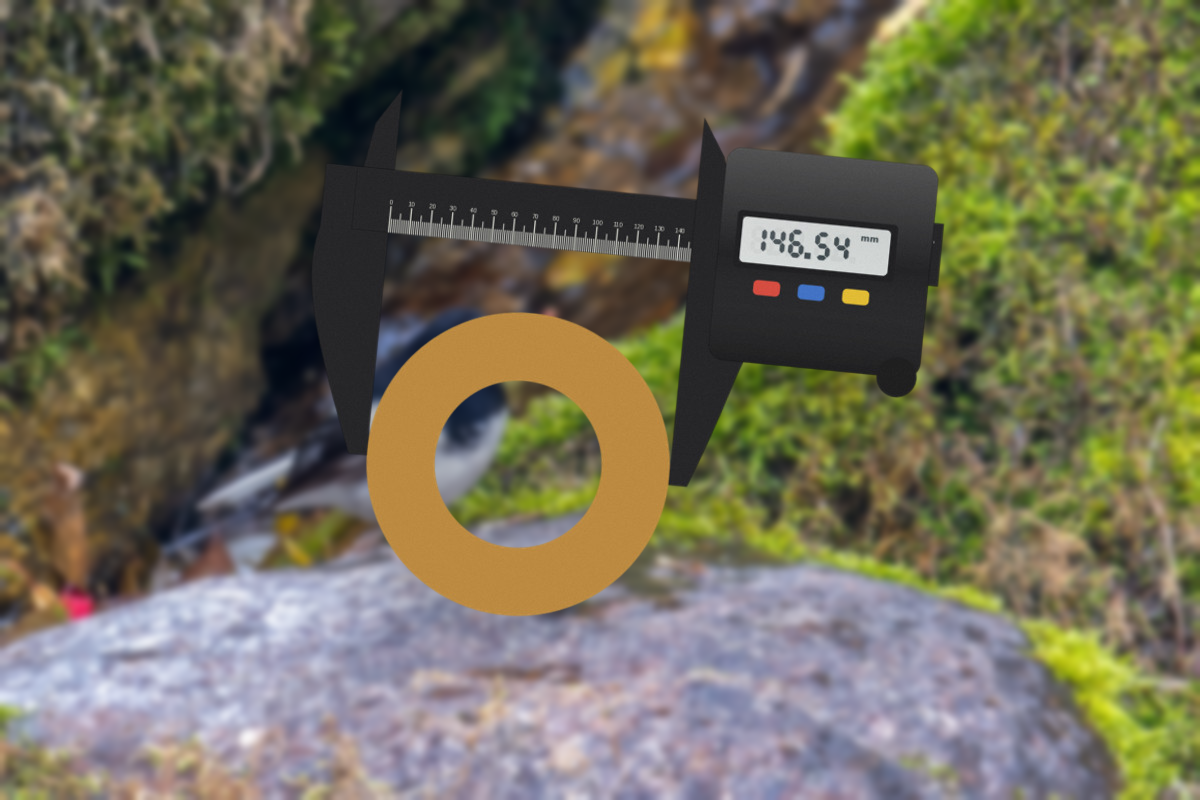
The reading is 146.54 mm
